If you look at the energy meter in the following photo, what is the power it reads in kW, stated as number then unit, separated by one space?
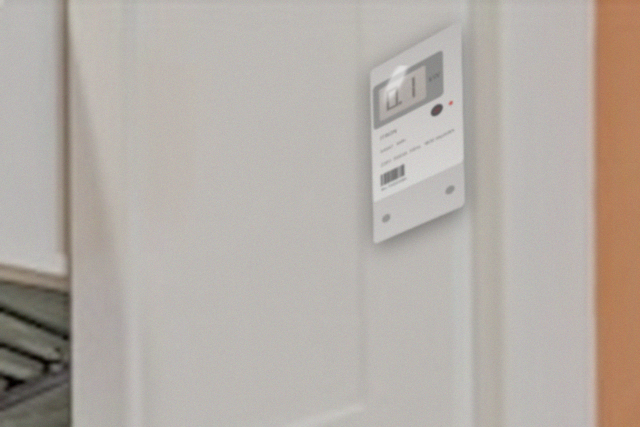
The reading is 0.1 kW
